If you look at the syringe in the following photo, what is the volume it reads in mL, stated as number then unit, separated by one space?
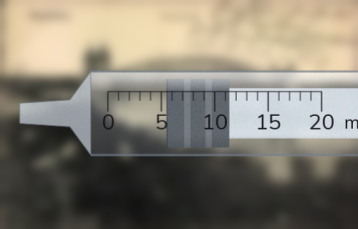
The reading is 5.5 mL
